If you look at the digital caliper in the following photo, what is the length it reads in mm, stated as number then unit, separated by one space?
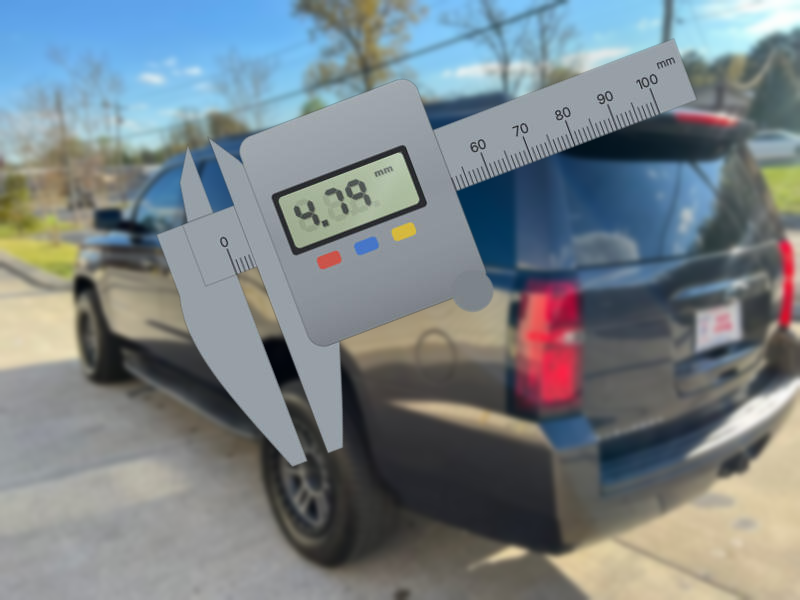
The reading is 4.79 mm
